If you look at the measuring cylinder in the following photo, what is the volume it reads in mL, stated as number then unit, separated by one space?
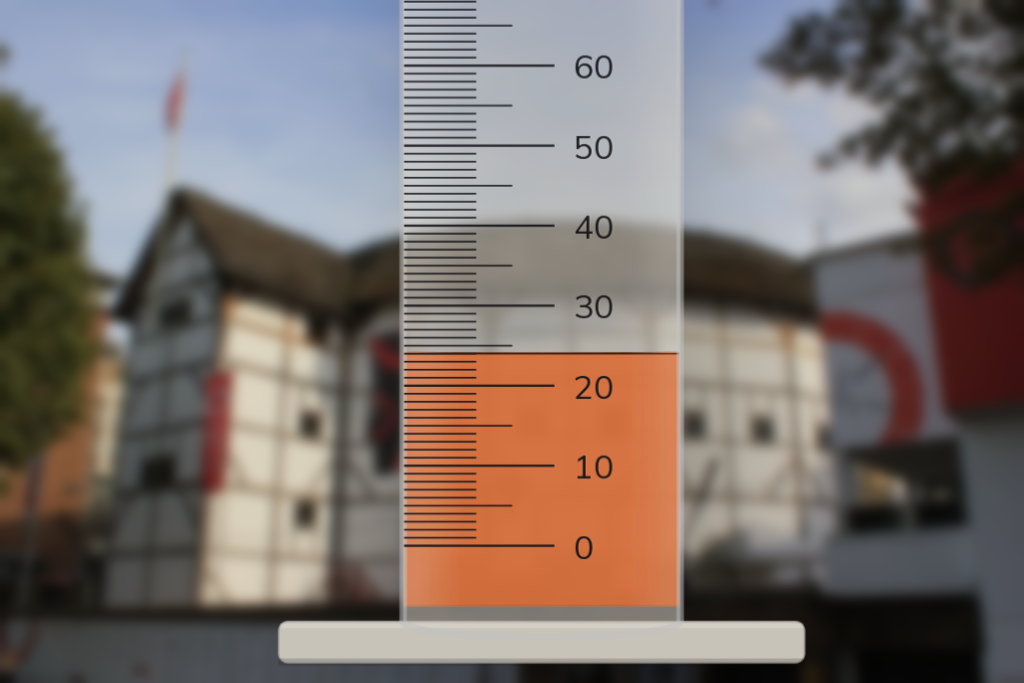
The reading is 24 mL
